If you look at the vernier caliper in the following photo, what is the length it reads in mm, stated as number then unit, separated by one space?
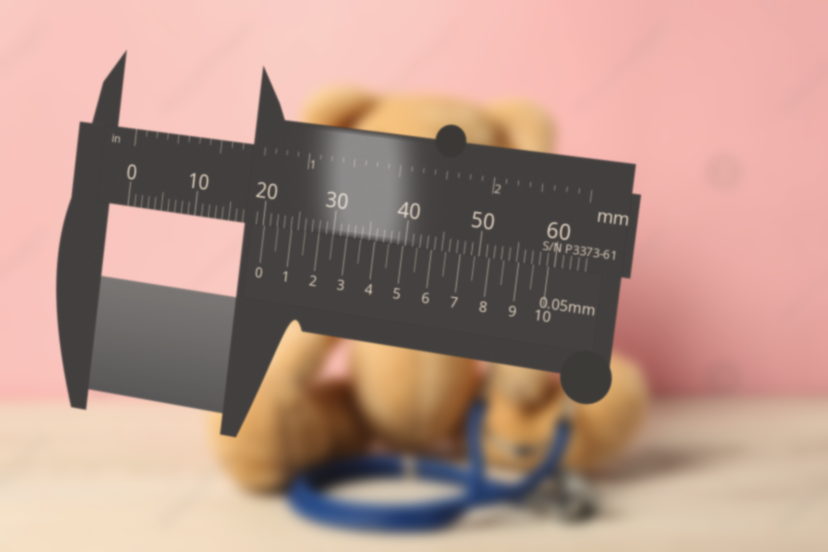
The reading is 20.2 mm
